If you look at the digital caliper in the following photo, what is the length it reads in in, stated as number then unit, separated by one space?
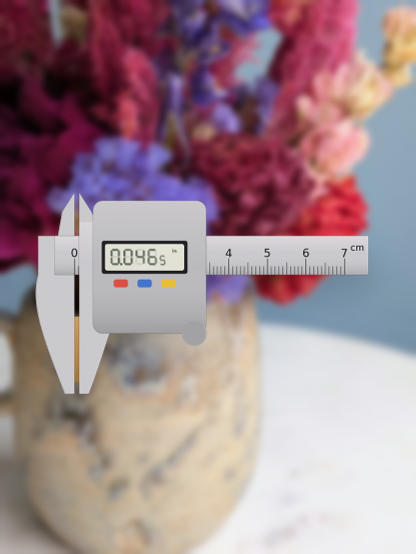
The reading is 0.0465 in
